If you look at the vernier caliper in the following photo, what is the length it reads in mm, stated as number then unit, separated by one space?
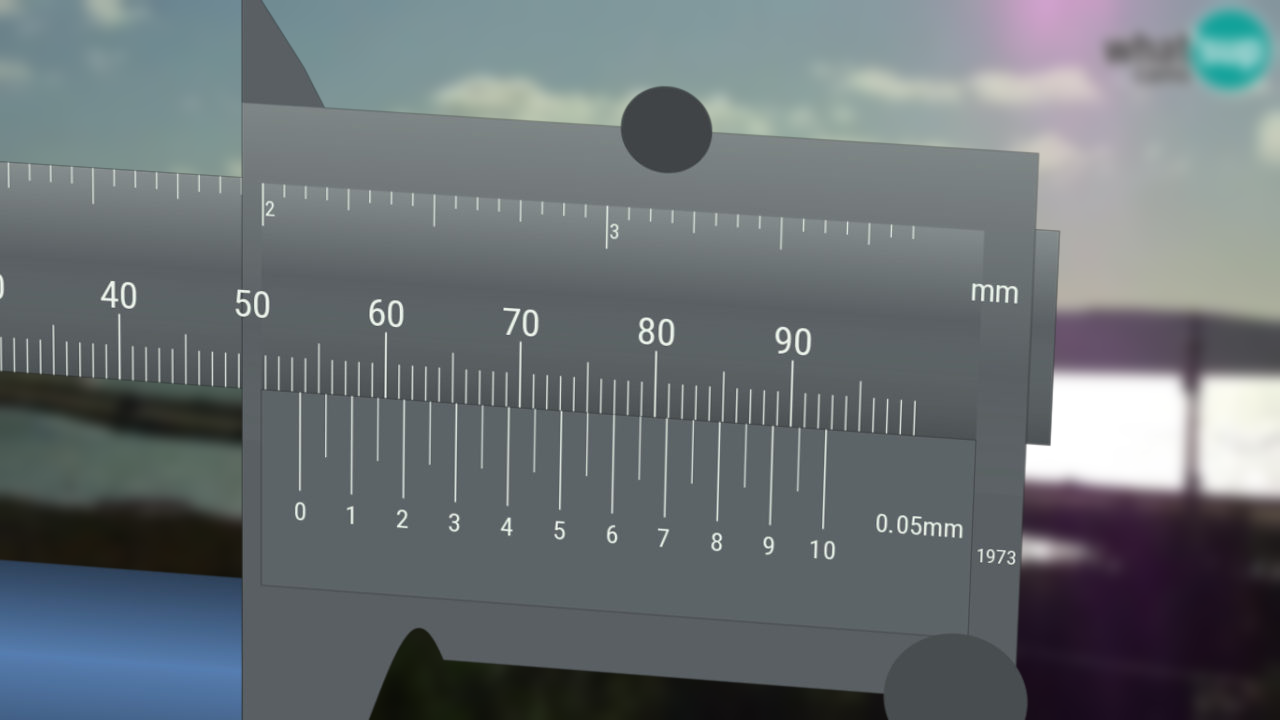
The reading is 53.6 mm
